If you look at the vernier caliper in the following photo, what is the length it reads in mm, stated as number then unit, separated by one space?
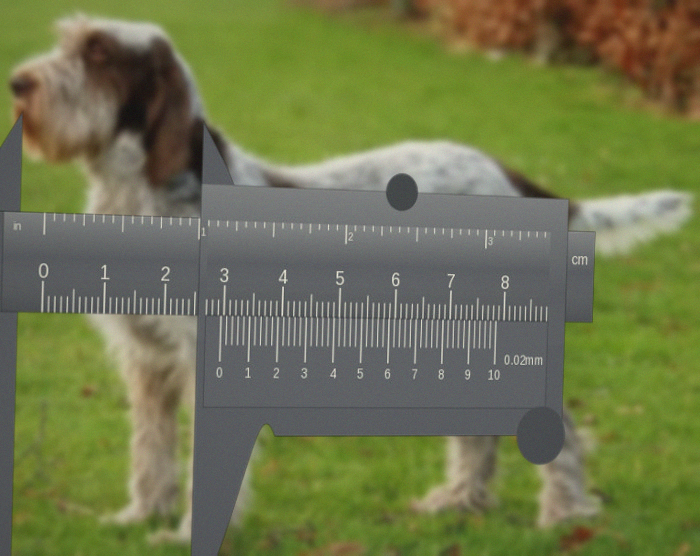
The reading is 29.5 mm
